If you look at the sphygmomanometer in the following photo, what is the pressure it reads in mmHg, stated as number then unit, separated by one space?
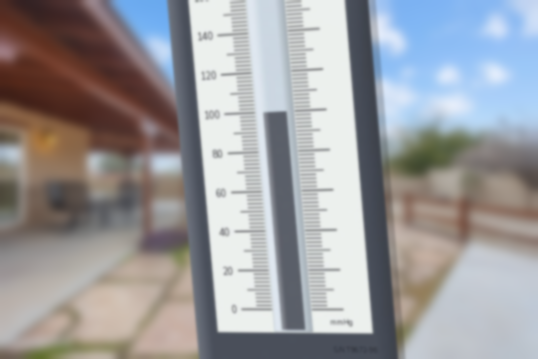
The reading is 100 mmHg
